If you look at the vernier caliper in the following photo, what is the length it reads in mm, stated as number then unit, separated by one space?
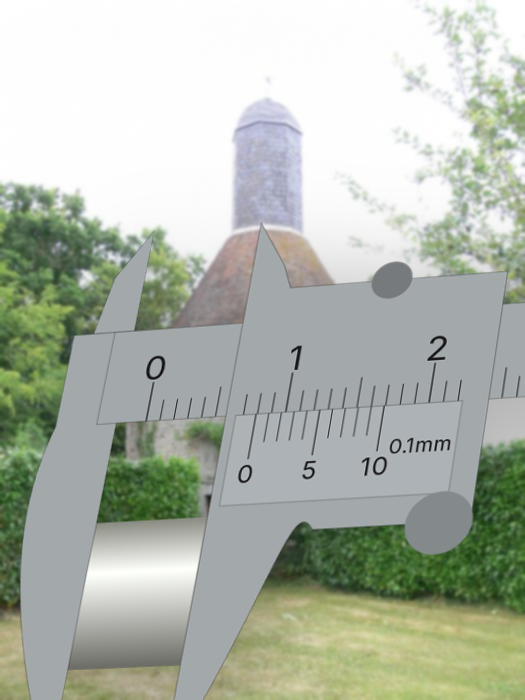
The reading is 7.9 mm
